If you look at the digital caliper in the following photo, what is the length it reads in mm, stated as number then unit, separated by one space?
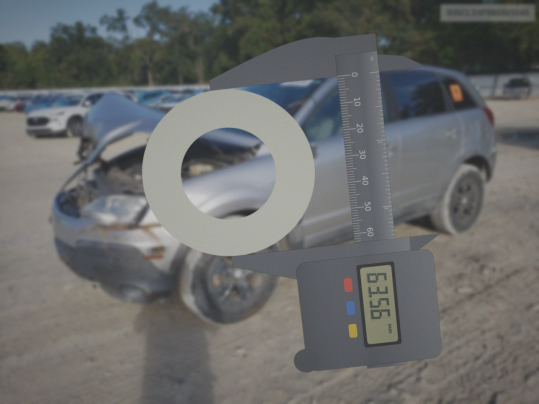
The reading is 63.56 mm
